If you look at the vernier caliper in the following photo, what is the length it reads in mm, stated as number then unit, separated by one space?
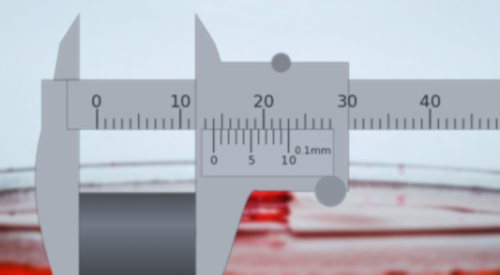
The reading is 14.0 mm
